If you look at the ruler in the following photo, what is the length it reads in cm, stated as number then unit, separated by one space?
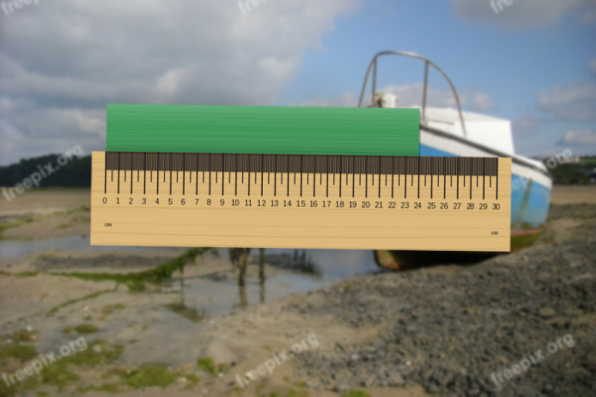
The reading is 24 cm
